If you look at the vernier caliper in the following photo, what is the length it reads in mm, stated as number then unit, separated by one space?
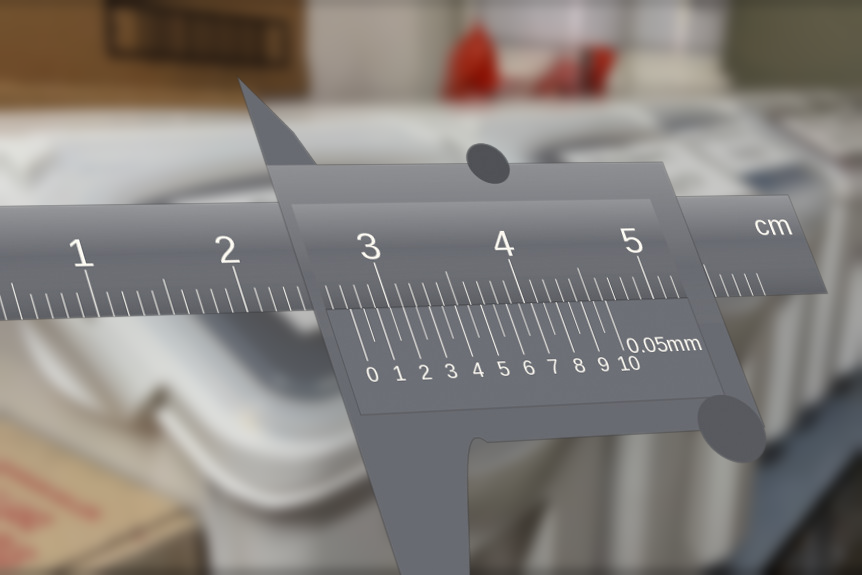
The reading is 27.2 mm
